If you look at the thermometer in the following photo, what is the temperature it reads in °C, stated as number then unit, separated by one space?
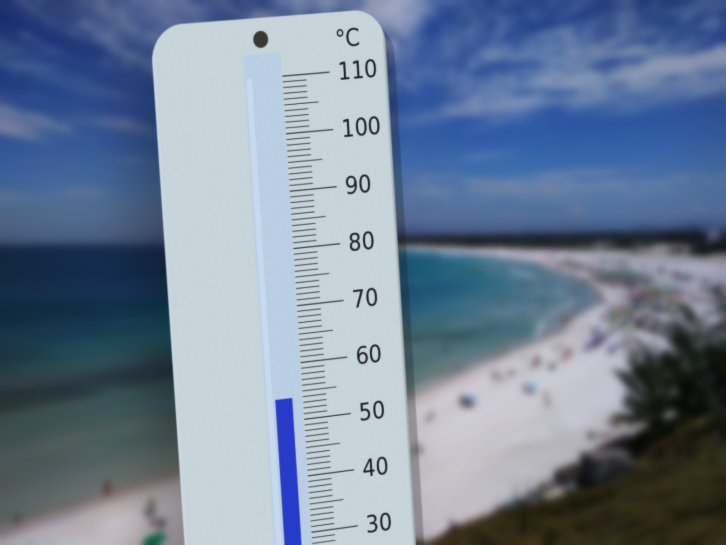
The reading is 54 °C
